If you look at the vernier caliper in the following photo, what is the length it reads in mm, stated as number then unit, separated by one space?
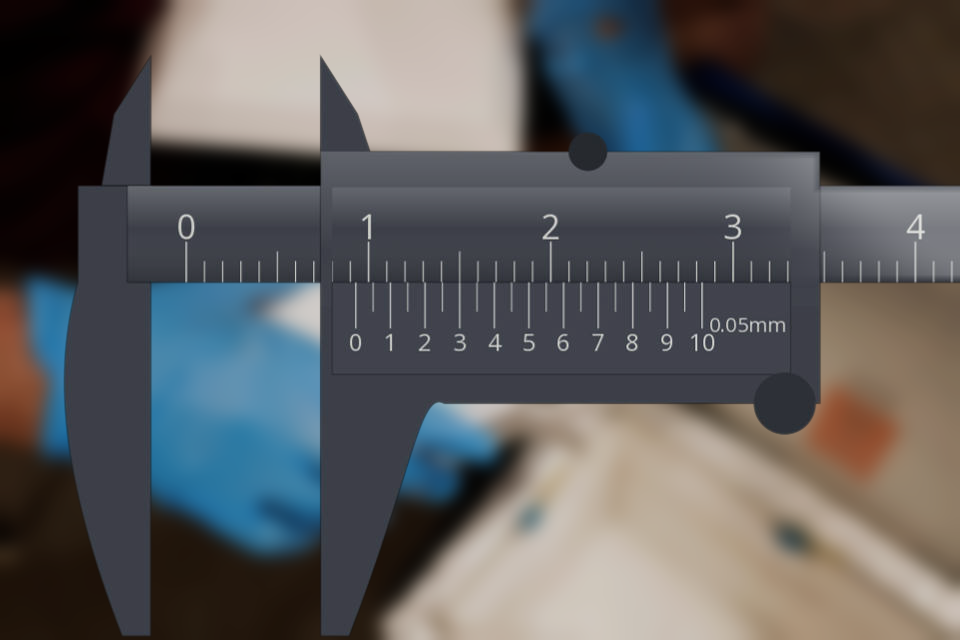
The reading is 9.3 mm
